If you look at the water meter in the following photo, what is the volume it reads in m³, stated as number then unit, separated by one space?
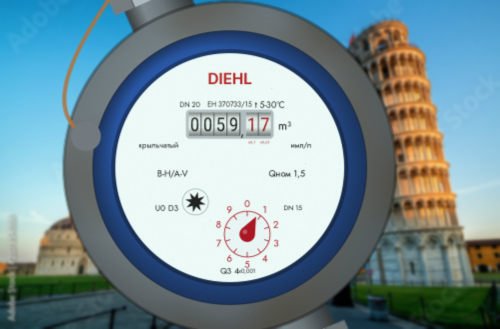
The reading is 59.170 m³
